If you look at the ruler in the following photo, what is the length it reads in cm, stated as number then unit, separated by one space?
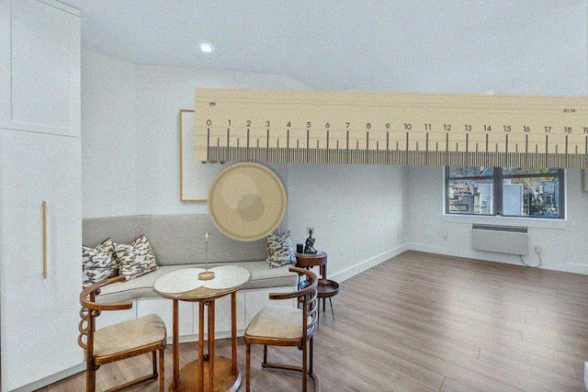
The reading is 4 cm
